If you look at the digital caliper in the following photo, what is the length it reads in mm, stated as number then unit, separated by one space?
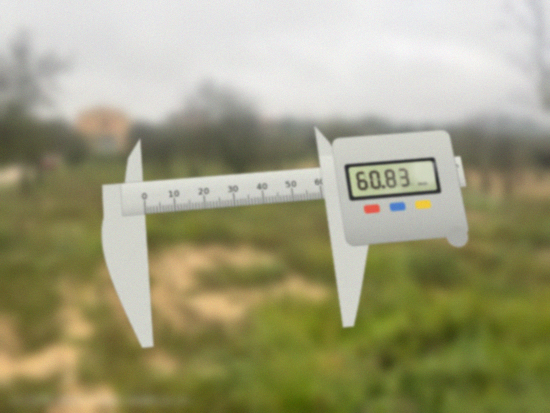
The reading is 60.83 mm
